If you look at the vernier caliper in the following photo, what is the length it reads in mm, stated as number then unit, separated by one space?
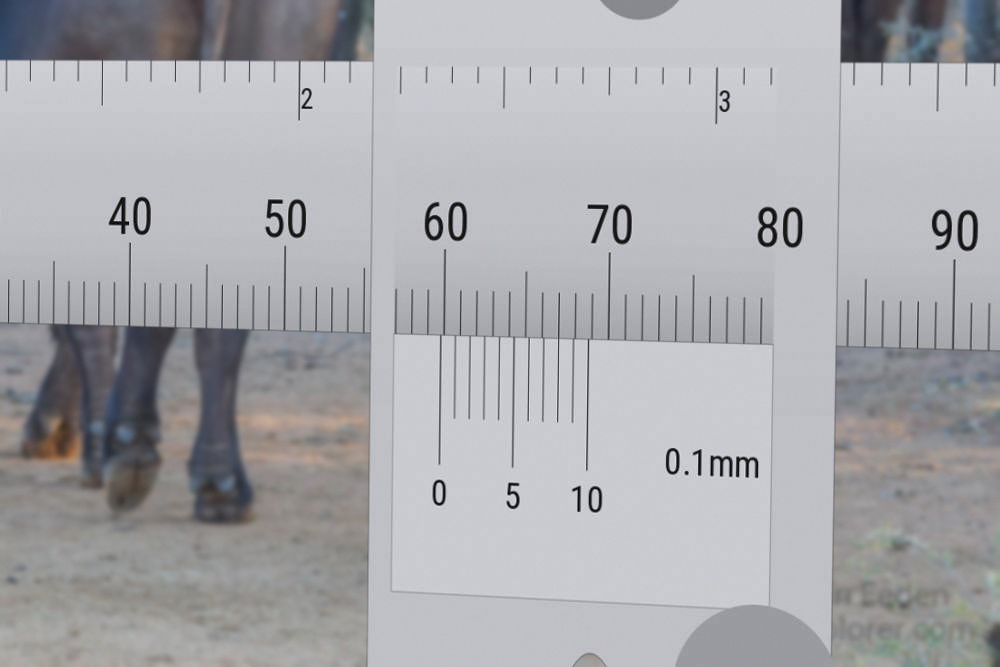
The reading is 59.8 mm
